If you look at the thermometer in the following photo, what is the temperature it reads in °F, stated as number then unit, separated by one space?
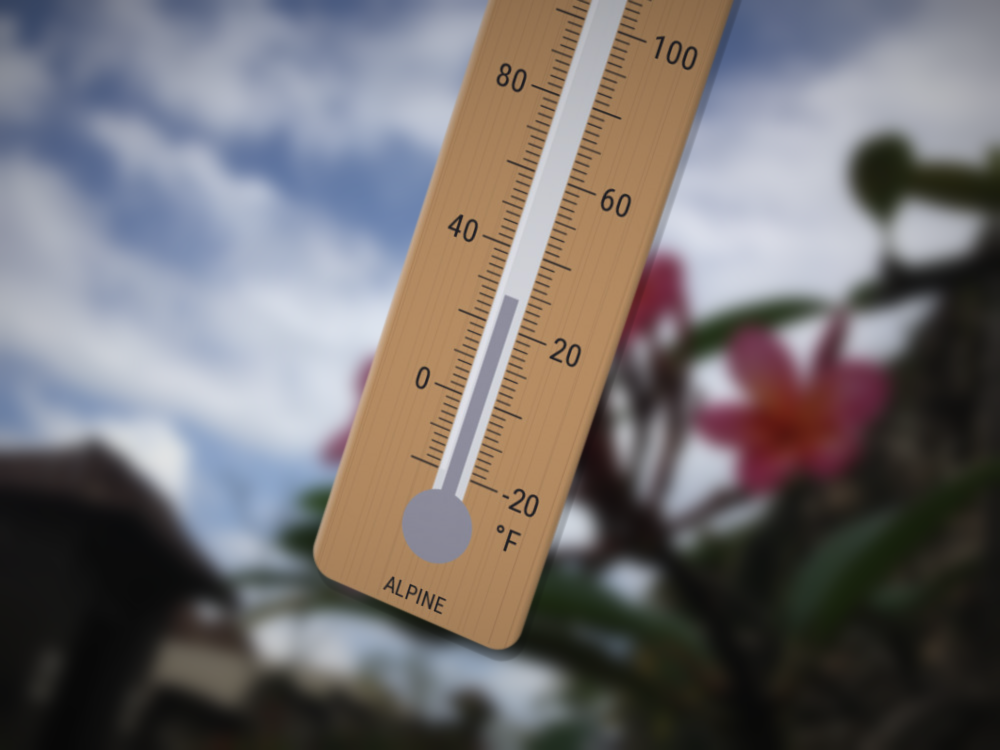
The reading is 28 °F
